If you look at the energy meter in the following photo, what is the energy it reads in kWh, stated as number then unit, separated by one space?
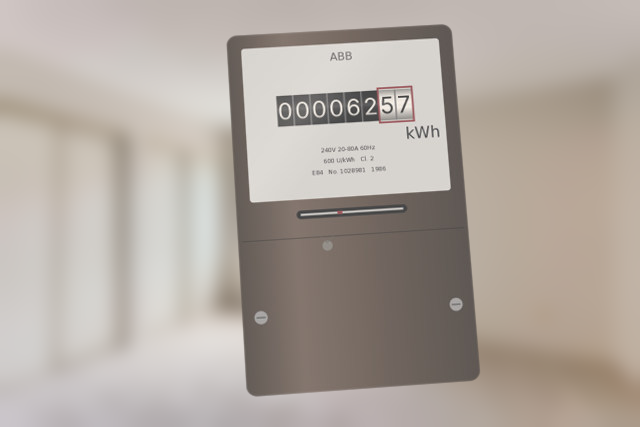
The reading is 62.57 kWh
